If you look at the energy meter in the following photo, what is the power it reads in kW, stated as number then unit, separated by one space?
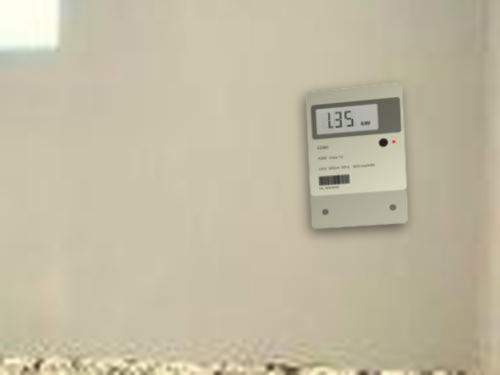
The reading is 1.35 kW
